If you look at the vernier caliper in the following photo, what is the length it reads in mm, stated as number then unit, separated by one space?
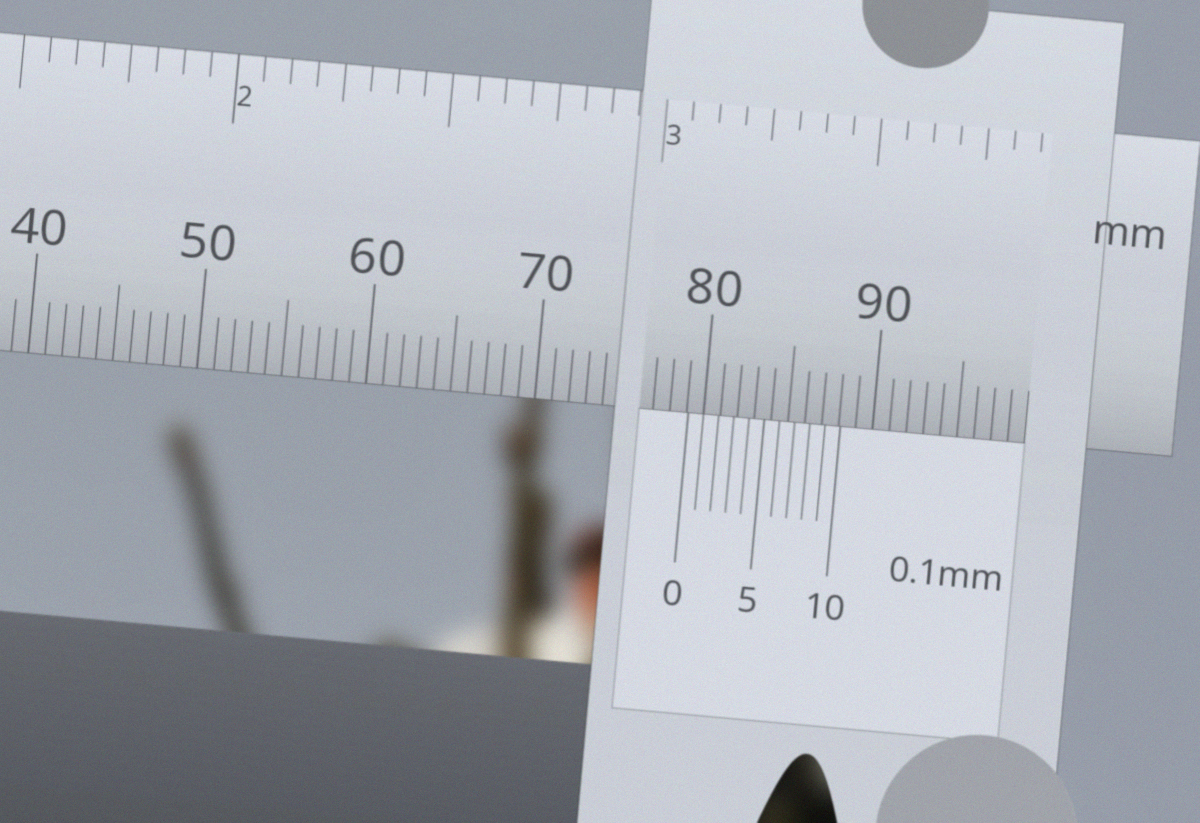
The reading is 79.1 mm
